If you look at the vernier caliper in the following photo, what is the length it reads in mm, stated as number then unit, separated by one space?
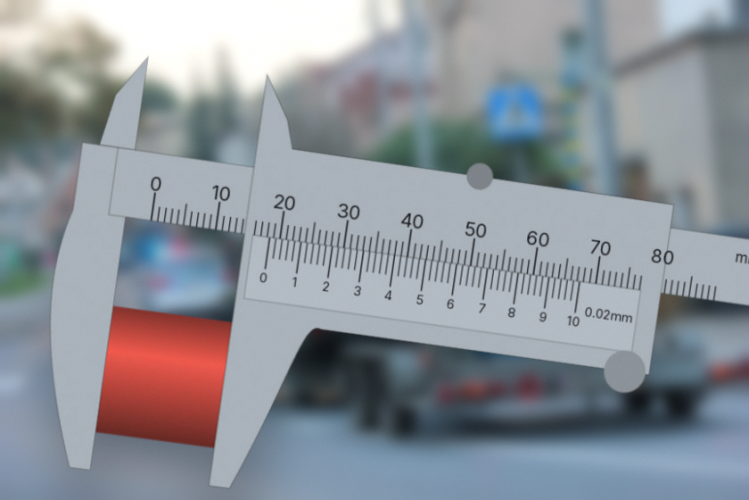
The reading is 18.4 mm
